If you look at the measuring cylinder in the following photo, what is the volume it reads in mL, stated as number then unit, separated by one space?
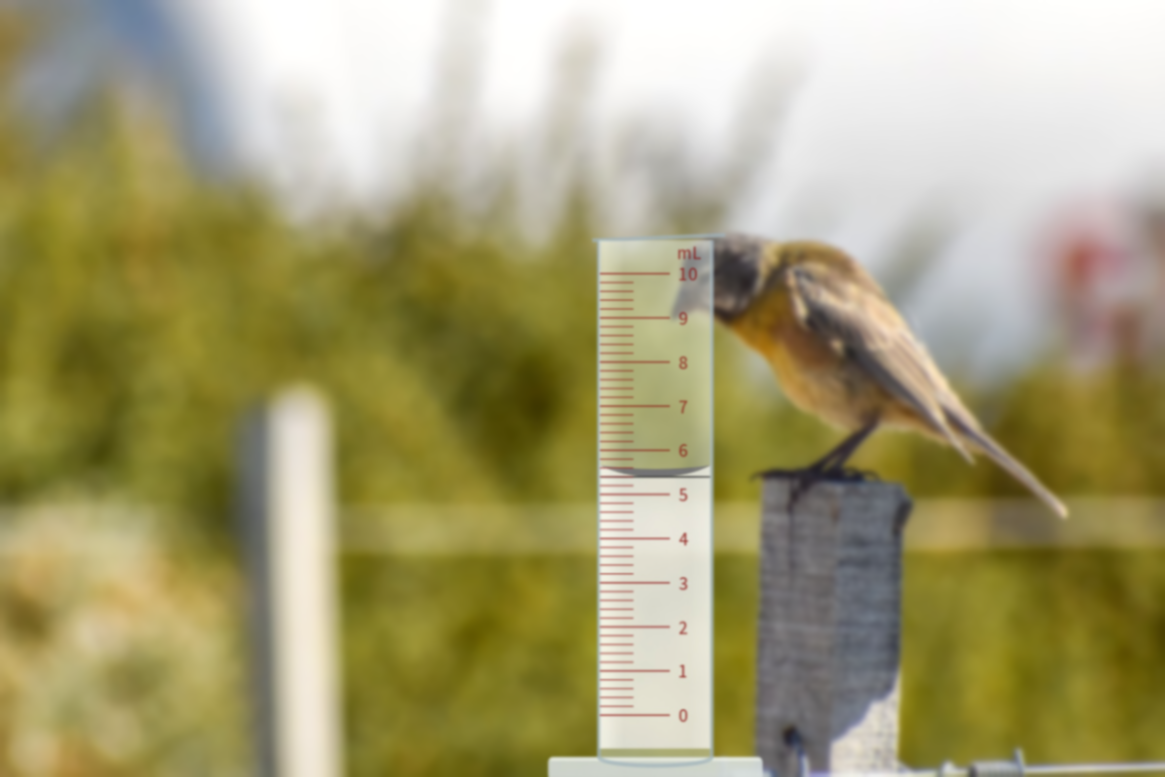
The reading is 5.4 mL
